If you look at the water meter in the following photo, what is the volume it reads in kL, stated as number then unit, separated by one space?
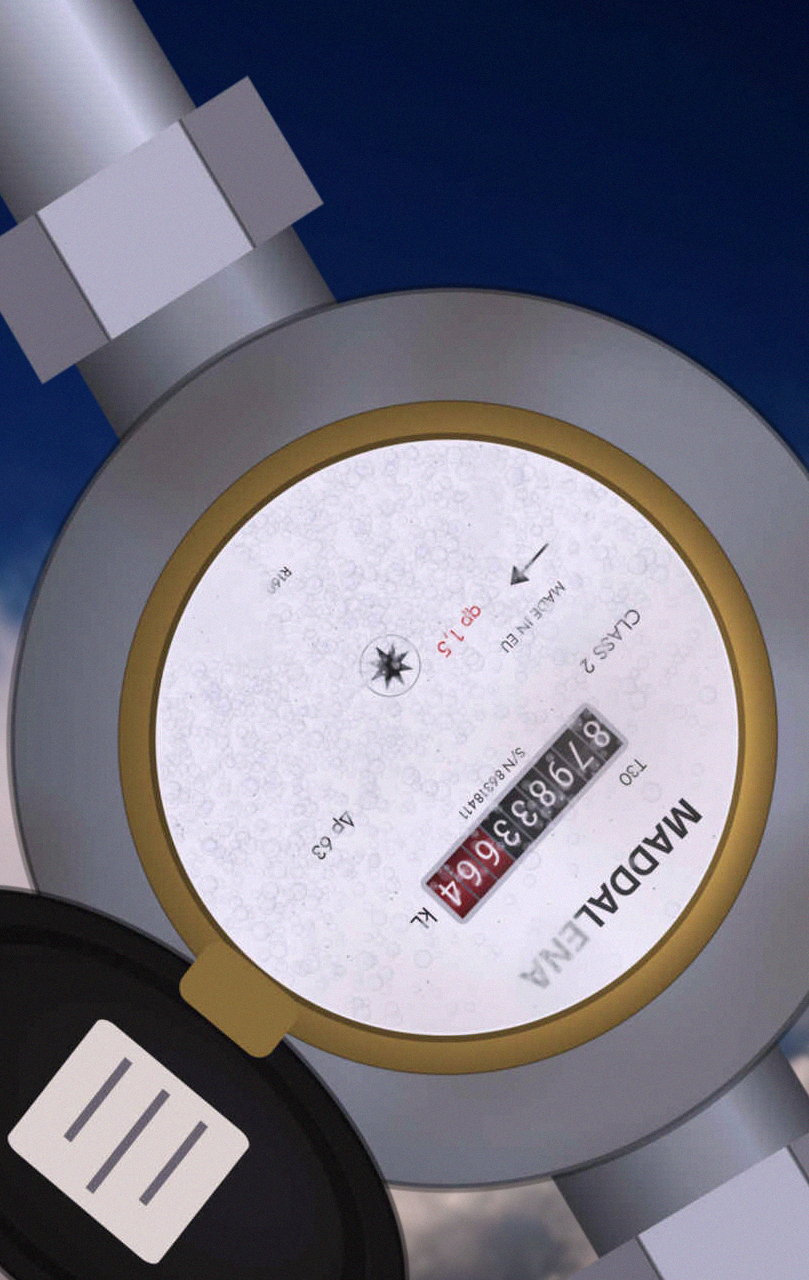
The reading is 879833.664 kL
